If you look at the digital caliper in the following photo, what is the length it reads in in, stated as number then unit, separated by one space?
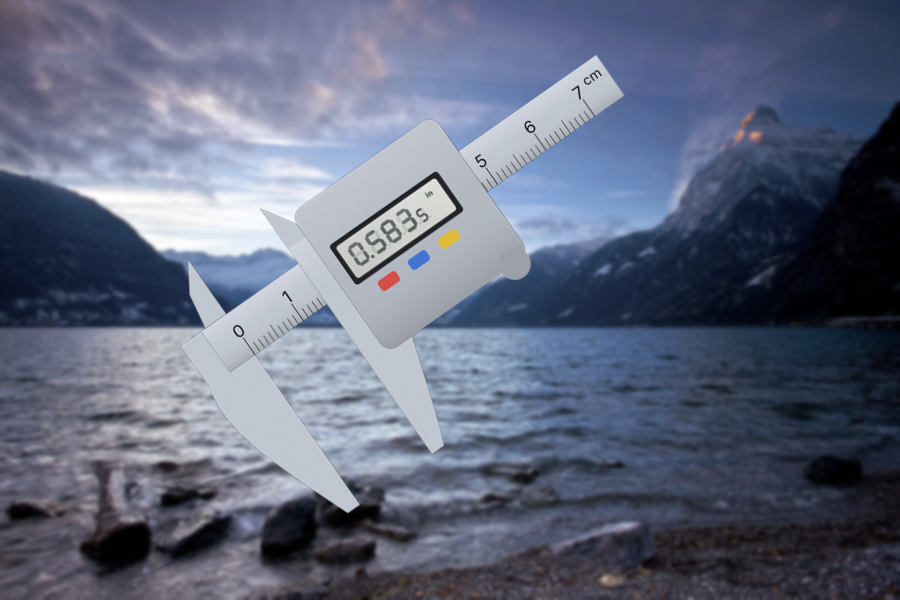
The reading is 0.5835 in
